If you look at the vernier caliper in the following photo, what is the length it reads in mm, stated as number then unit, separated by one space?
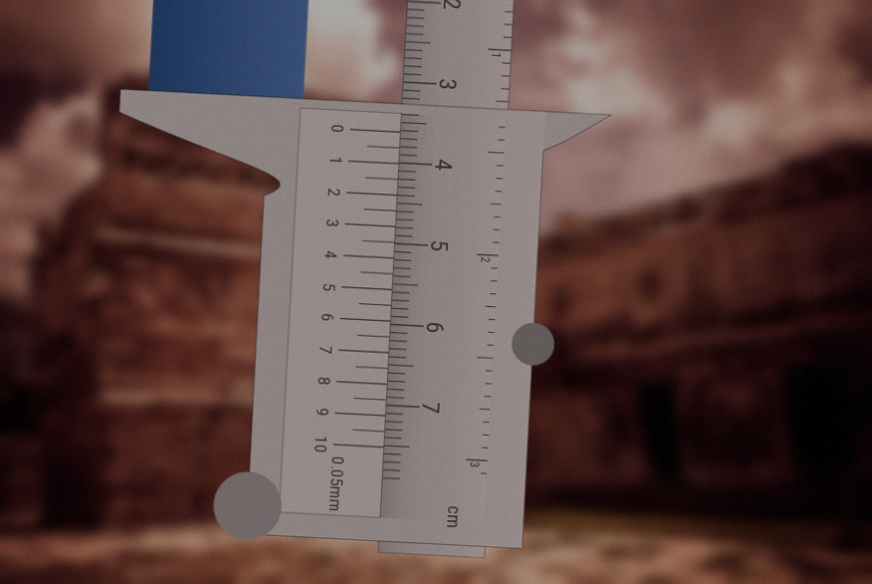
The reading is 36.2 mm
